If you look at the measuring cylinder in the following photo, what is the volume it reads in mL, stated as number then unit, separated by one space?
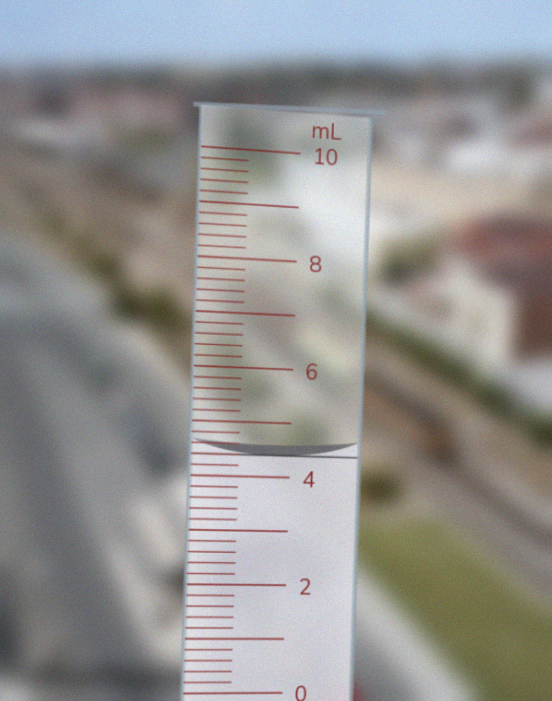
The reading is 4.4 mL
